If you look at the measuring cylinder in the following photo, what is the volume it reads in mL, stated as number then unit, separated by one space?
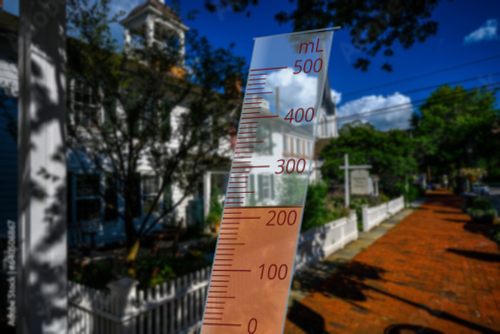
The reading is 220 mL
